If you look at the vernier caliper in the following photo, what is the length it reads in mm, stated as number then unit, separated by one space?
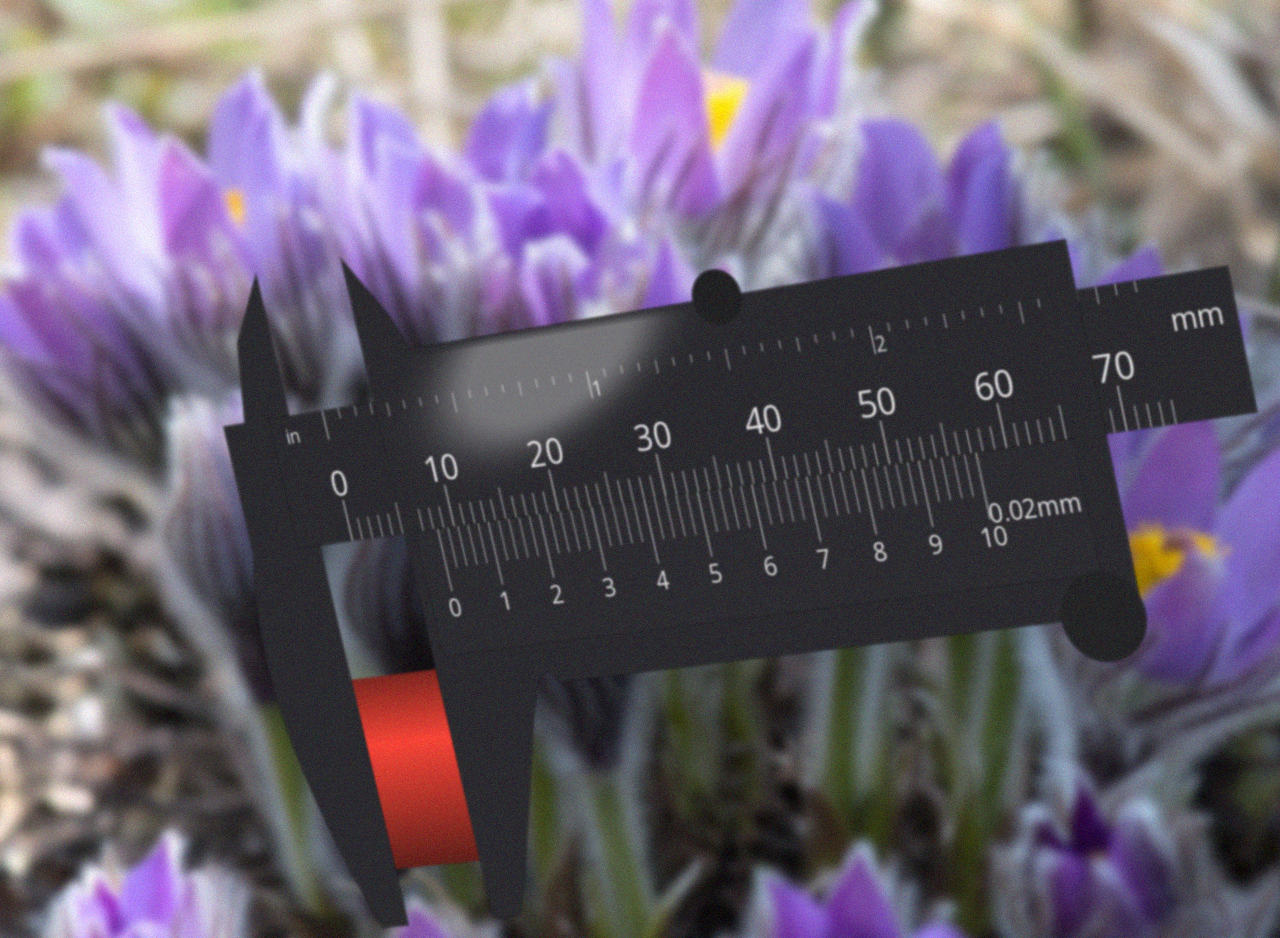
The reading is 8.4 mm
